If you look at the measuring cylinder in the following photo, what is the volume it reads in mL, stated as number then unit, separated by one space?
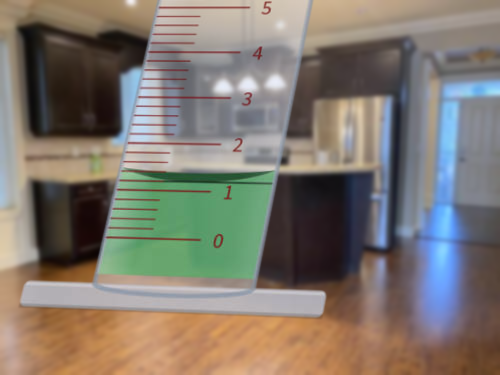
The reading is 1.2 mL
